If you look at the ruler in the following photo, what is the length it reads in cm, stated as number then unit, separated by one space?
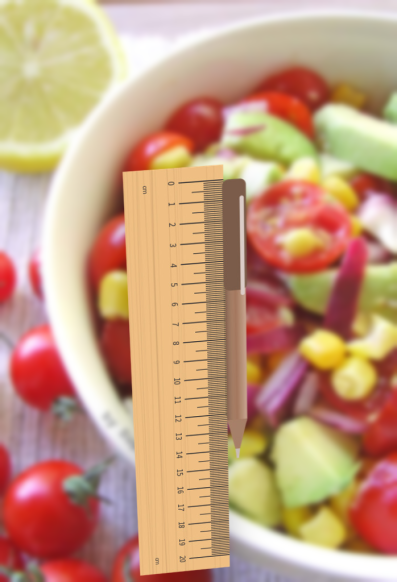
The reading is 14.5 cm
